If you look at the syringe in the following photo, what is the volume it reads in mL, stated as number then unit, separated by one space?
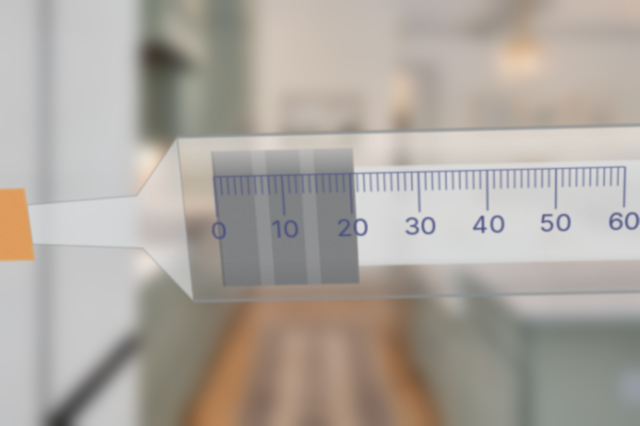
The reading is 0 mL
